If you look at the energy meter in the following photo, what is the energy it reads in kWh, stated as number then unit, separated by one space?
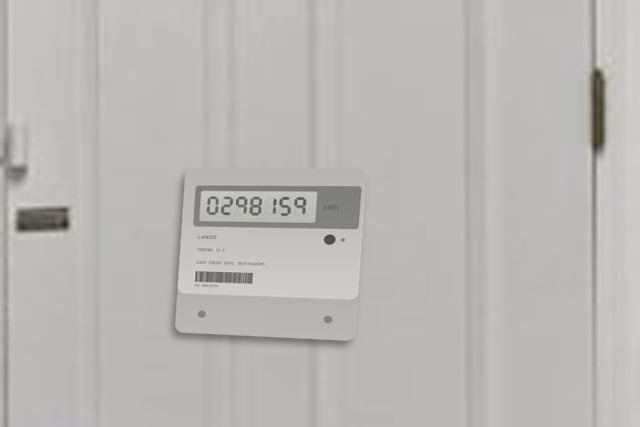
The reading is 298159 kWh
